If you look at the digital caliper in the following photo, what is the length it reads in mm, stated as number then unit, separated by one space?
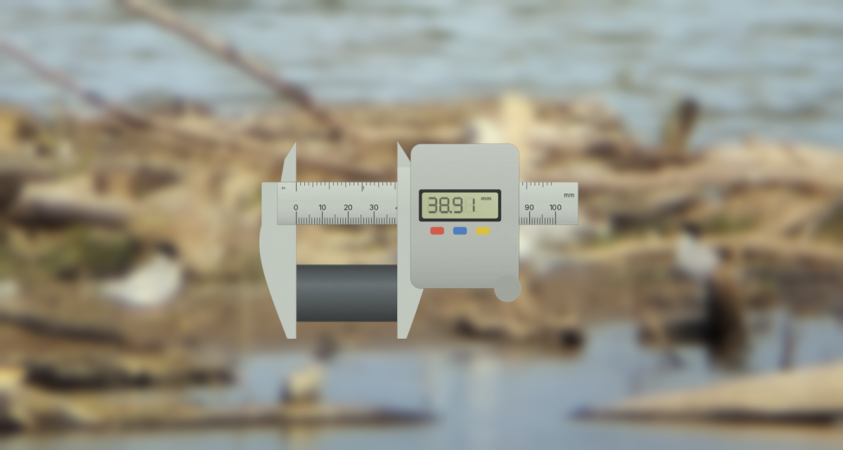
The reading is 38.91 mm
